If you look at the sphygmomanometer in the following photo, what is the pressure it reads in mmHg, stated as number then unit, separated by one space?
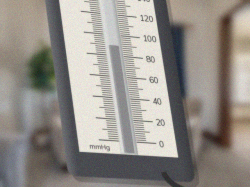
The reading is 90 mmHg
